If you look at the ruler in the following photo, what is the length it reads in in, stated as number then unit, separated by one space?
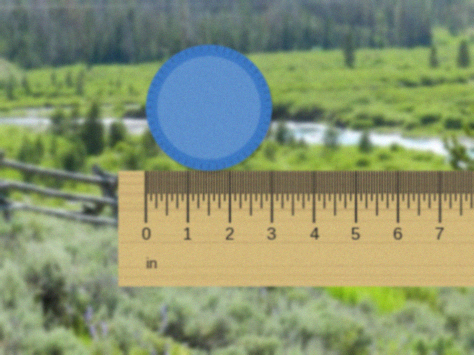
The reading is 3 in
